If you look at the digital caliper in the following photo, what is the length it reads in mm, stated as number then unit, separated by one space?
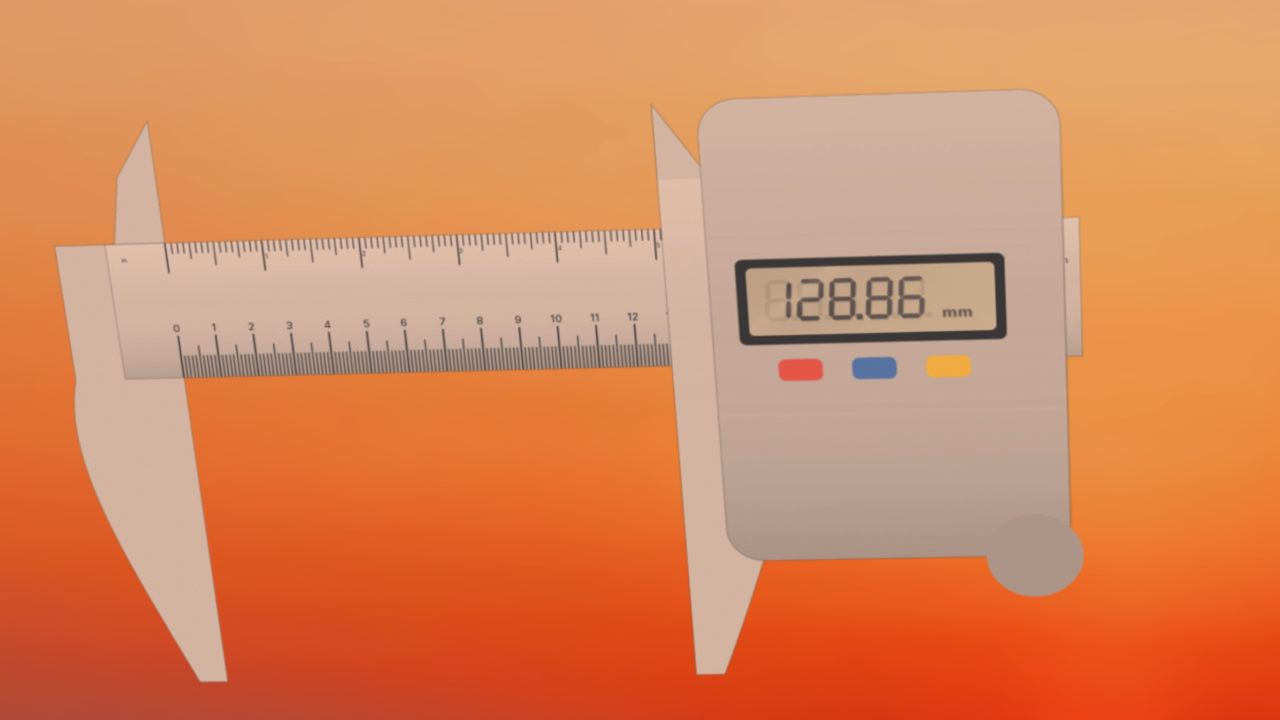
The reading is 128.86 mm
